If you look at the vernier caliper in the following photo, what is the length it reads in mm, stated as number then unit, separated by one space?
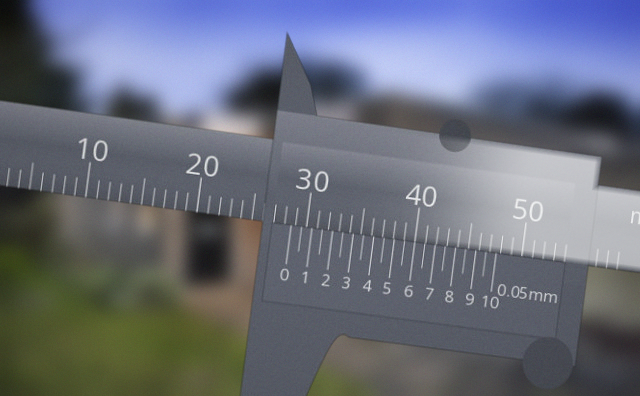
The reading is 28.6 mm
